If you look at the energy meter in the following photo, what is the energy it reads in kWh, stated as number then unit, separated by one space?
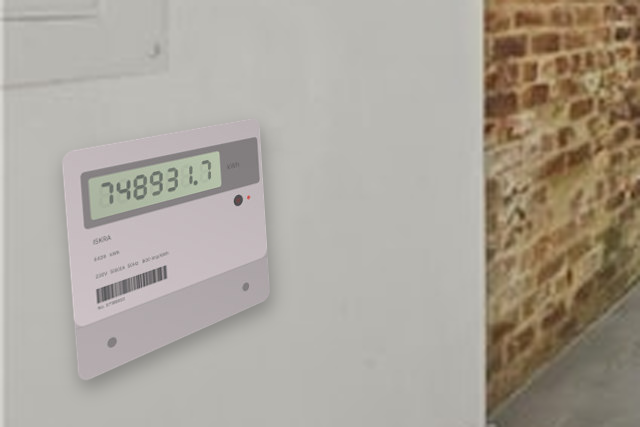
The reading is 748931.7 kWh
